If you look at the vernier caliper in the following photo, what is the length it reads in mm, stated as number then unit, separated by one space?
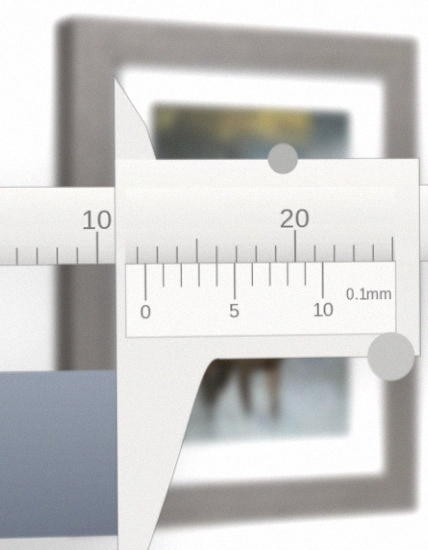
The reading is 12.4 mm
